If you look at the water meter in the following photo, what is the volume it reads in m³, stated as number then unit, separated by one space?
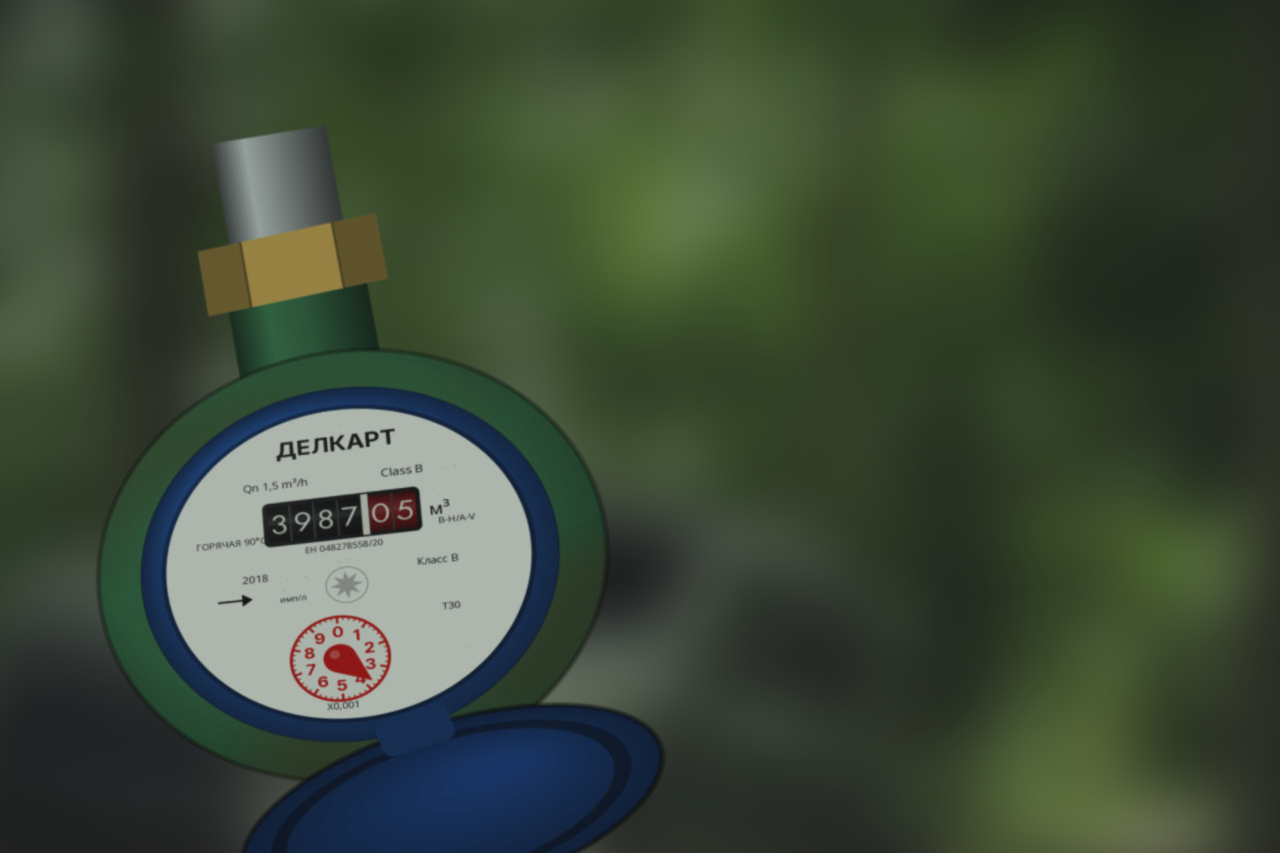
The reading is 3987.053 m³
